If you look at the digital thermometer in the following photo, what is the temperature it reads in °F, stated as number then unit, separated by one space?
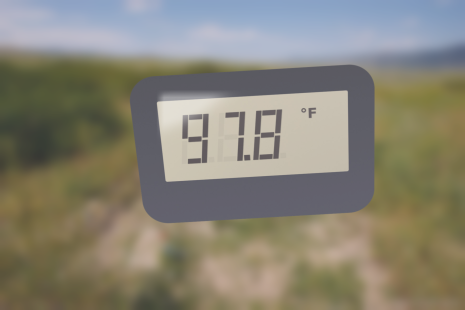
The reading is 97.8 °F
